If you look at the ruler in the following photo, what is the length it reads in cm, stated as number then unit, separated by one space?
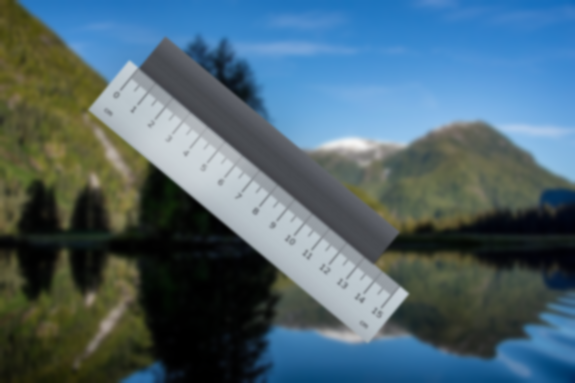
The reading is 13.5 cm
